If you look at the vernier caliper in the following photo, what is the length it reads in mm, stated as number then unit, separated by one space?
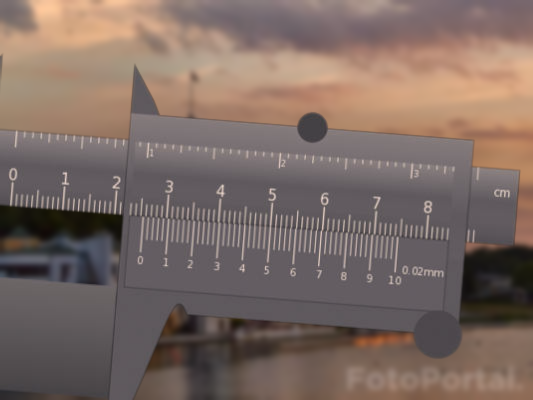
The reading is 25.5 mm
